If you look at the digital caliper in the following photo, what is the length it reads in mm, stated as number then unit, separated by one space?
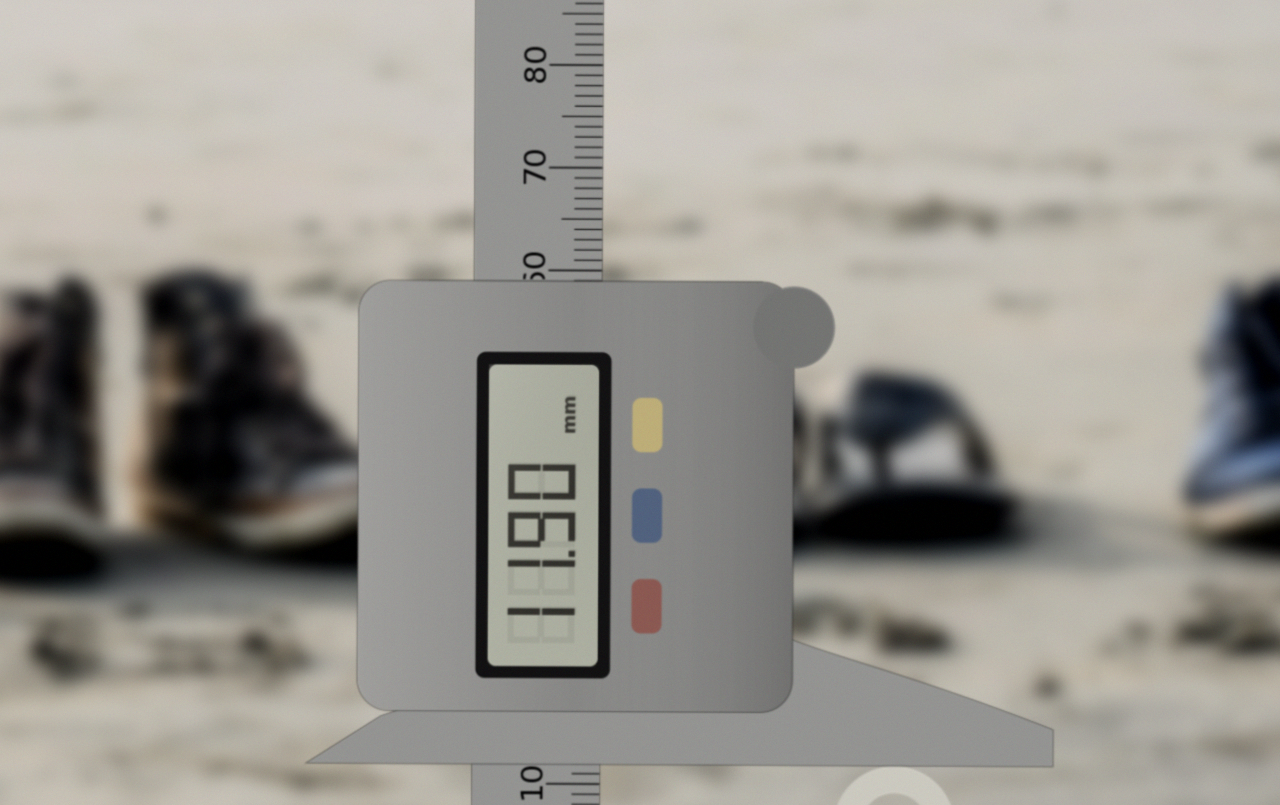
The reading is 11.90 mm
